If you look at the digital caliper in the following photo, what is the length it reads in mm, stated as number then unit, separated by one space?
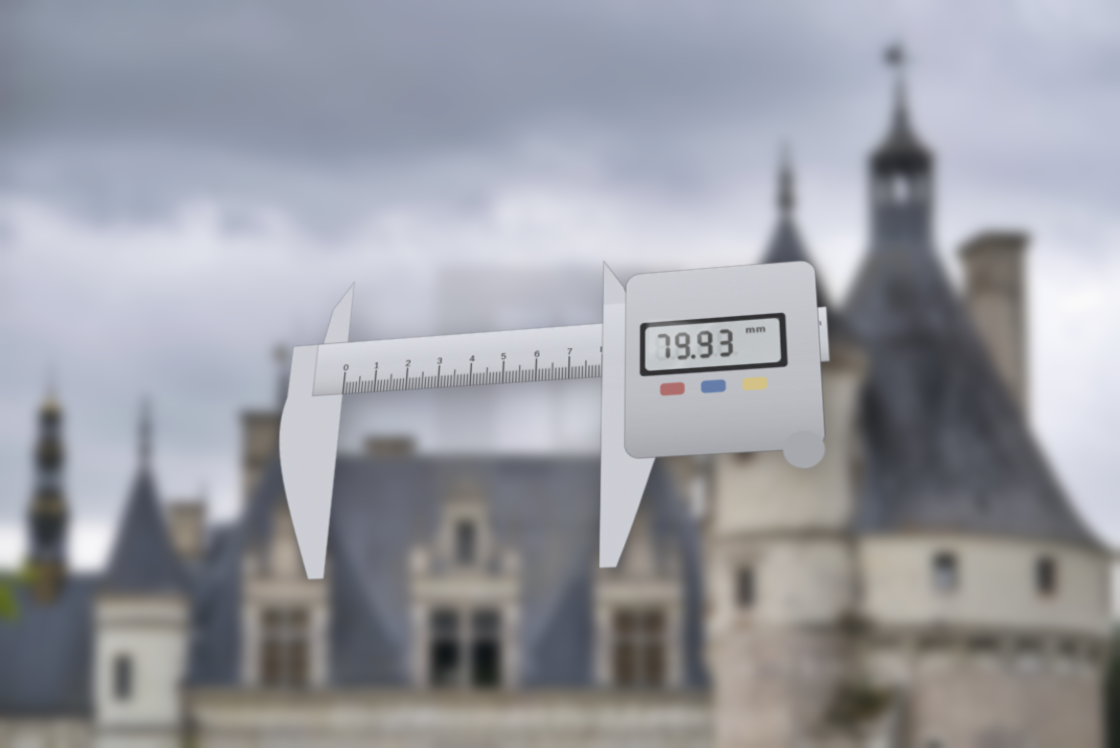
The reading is 79.93 mm
